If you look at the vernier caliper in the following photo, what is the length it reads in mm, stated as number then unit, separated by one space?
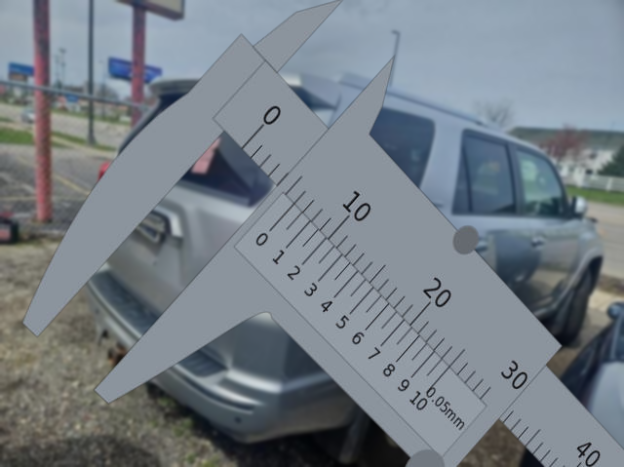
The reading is 6.0 mm
